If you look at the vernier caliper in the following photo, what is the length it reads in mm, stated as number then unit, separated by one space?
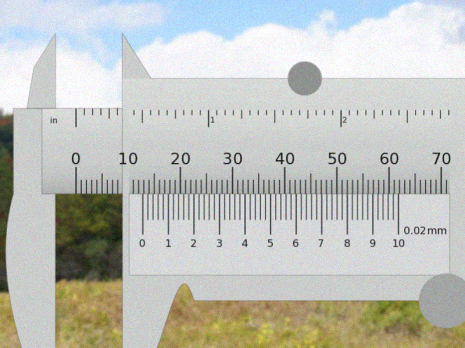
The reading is 12.8 mm
